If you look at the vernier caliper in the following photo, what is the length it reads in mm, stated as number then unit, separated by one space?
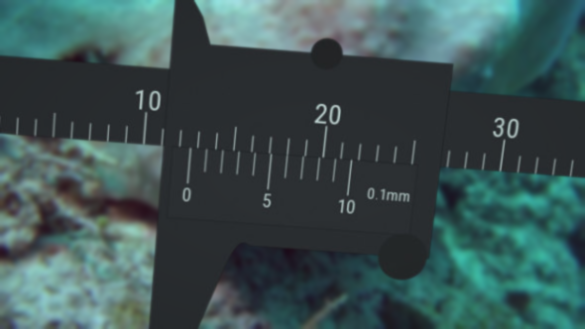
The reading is 12.6 mm
